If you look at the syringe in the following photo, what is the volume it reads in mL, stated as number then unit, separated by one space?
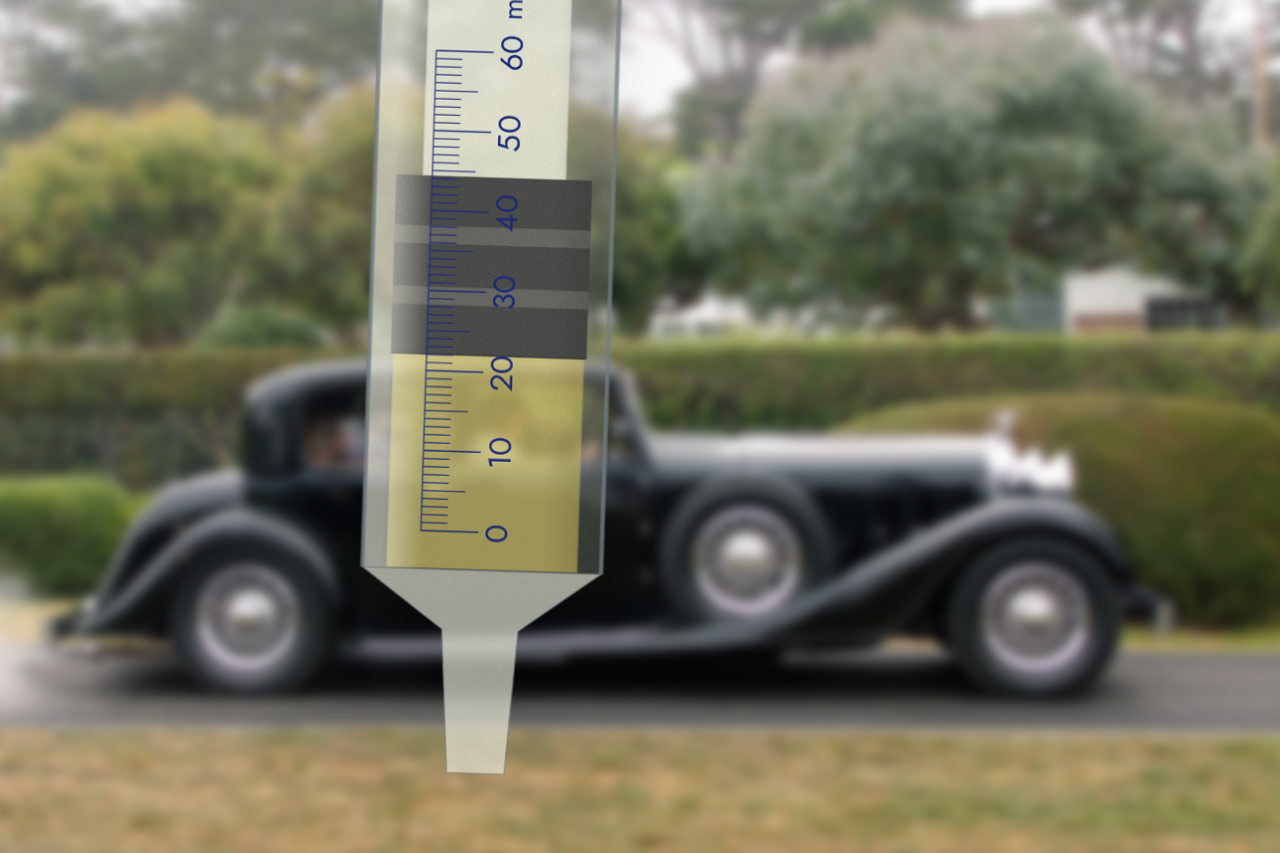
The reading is 22 mL
